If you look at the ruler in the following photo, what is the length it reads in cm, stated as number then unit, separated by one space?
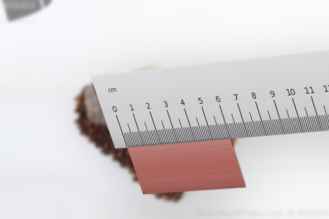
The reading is 6 cm
